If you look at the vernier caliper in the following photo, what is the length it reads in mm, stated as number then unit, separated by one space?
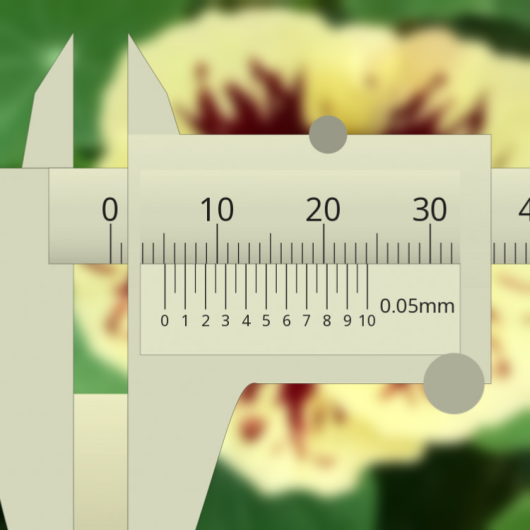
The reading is 5.1 mm
